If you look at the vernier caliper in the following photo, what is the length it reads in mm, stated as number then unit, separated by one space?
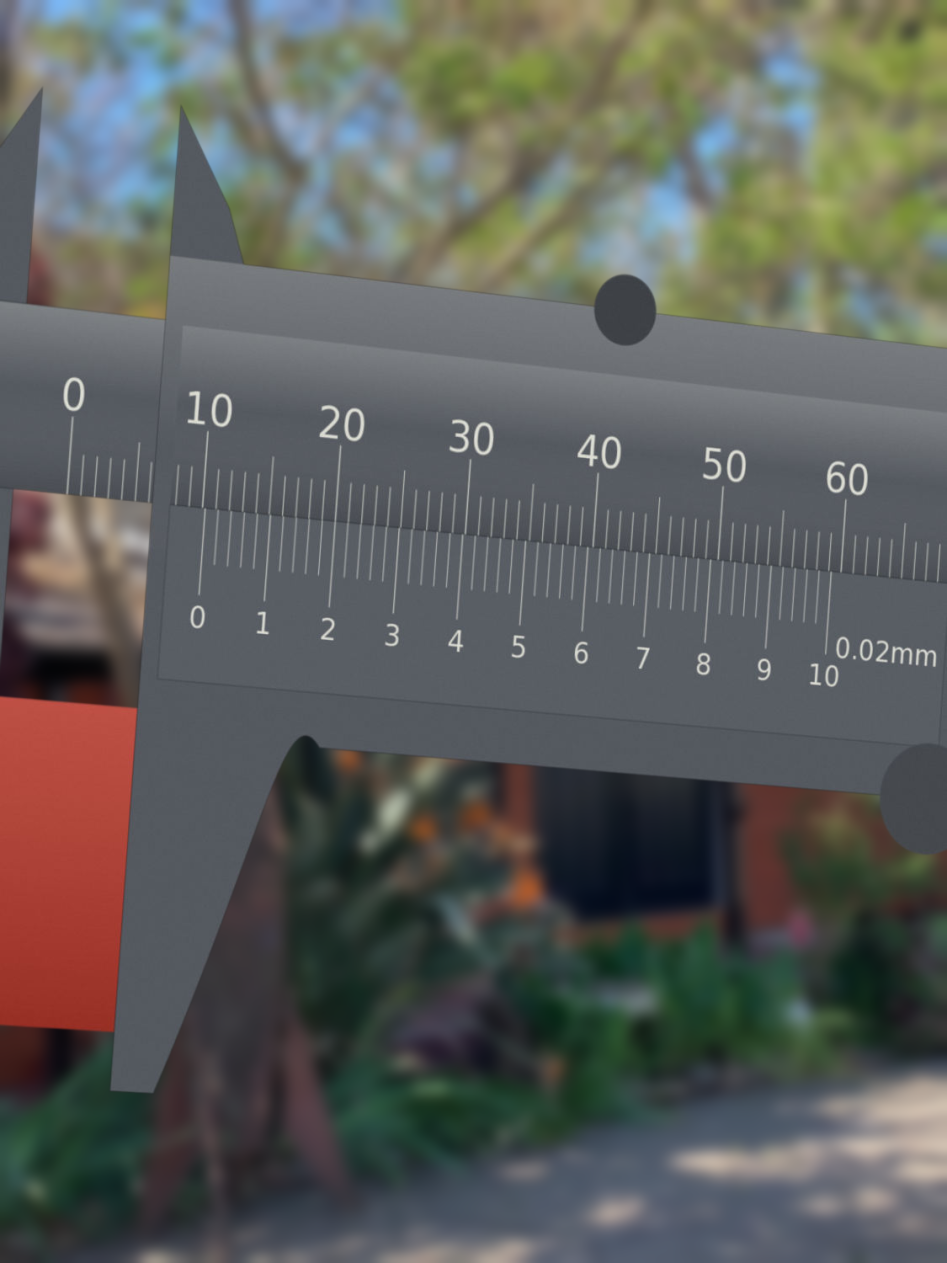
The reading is 10.2 mm
